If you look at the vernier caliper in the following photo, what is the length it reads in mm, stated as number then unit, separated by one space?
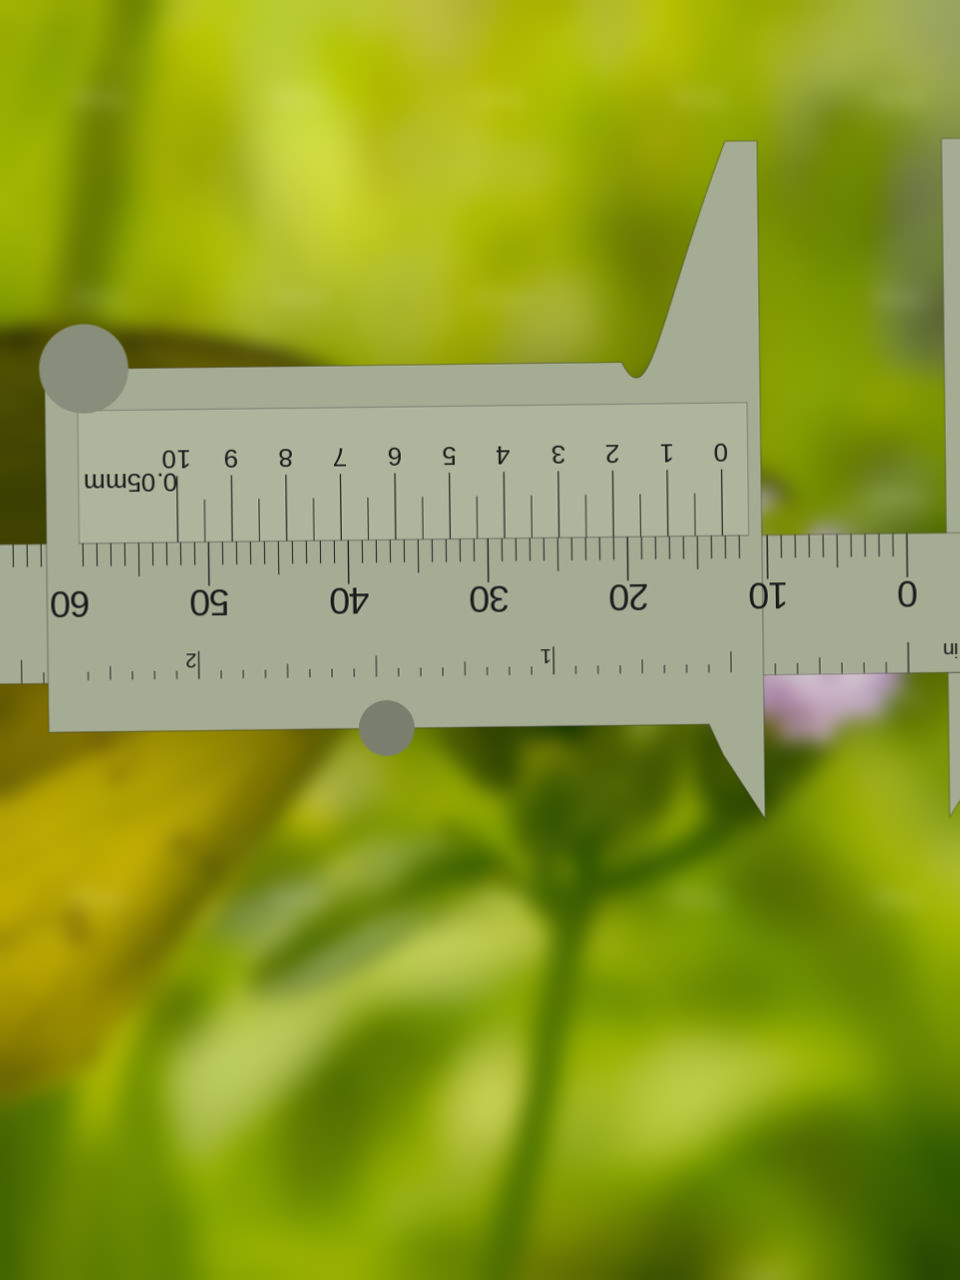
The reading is 13.2 mm
